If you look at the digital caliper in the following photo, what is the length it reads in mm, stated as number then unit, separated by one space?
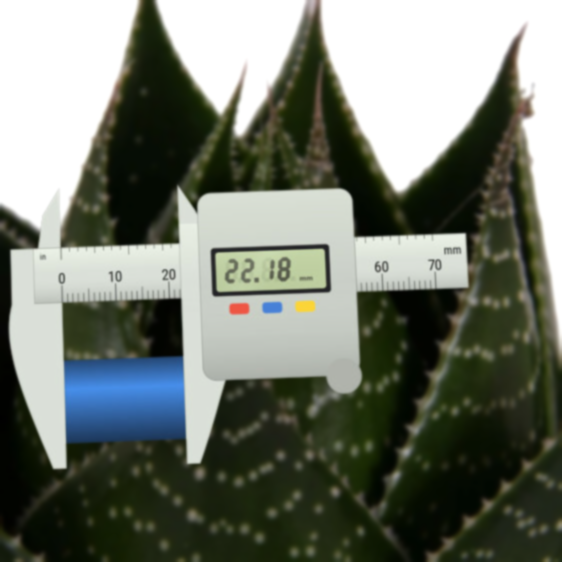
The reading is 22.18 mm
